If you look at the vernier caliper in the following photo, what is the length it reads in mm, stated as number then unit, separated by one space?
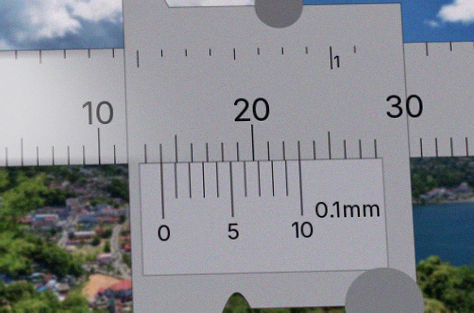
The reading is 14.0 mm
